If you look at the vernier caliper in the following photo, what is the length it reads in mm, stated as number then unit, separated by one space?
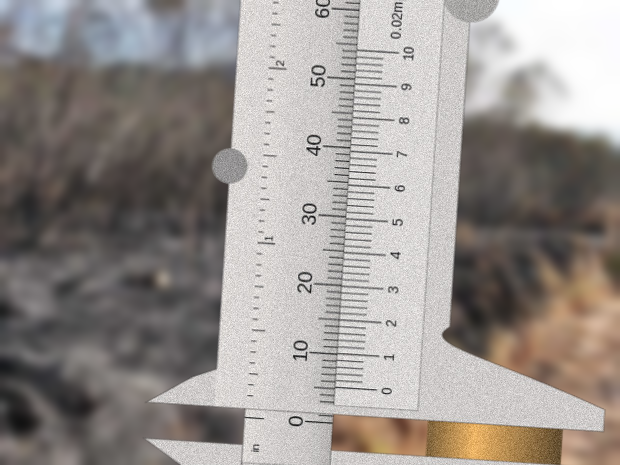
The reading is 5.2 mm
